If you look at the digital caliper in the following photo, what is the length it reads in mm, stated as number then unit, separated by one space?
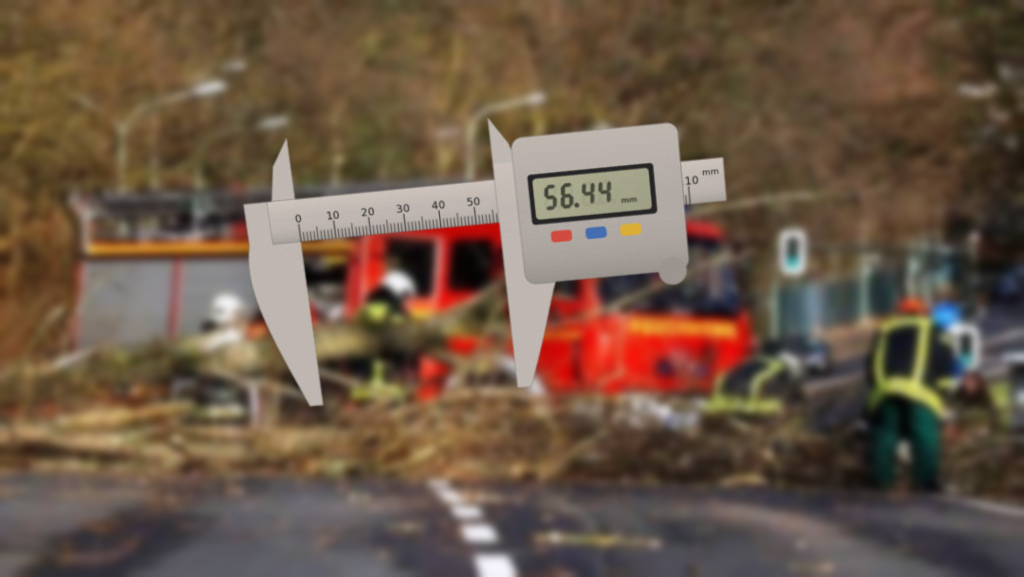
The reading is 56.44 mm
